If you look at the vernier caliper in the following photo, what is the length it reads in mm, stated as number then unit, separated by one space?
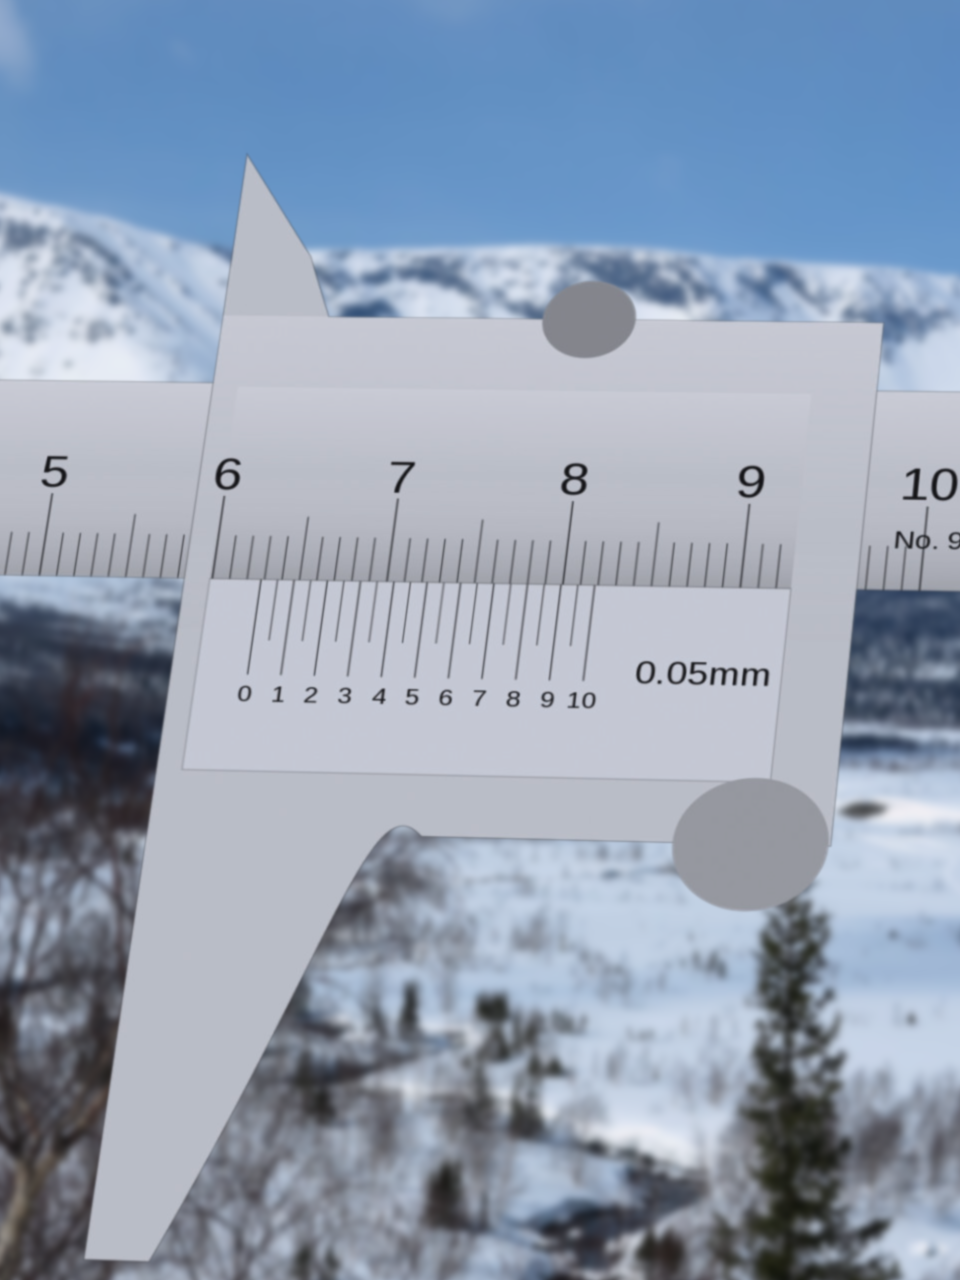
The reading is 62.8 mm
